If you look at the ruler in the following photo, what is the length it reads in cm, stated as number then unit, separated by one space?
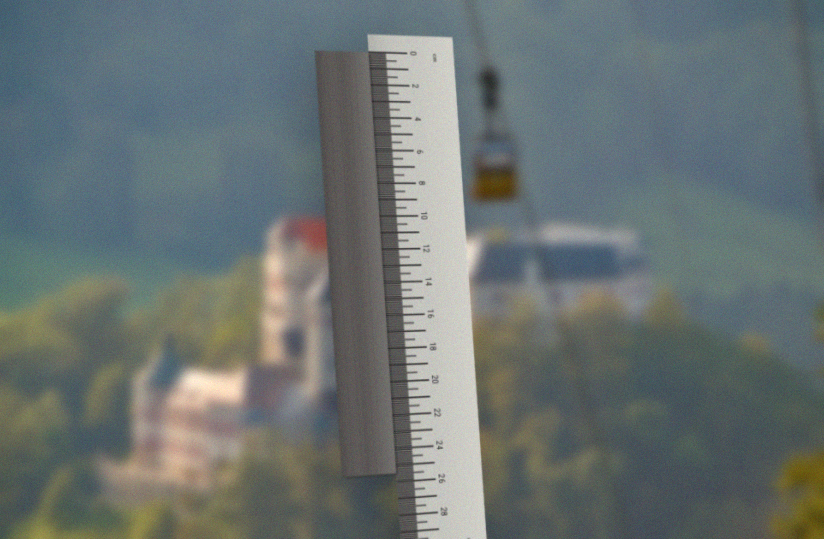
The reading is 25.5 cm
